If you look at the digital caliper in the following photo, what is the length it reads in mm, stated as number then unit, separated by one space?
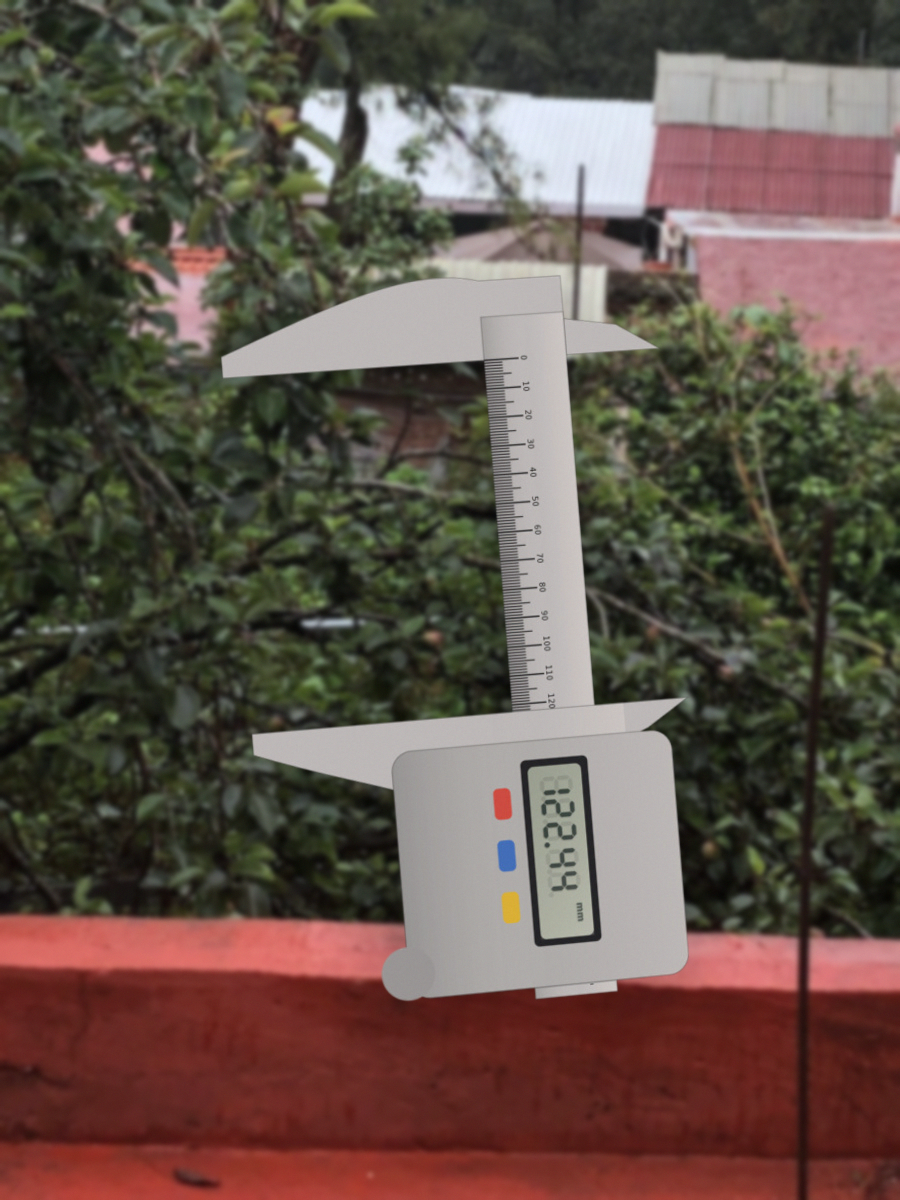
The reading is 122.44 mm
